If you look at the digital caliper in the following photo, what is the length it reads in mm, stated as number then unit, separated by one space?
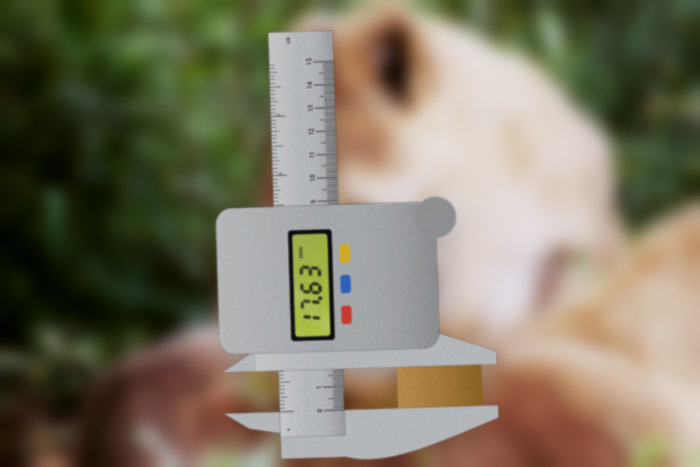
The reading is 17.63 mm
